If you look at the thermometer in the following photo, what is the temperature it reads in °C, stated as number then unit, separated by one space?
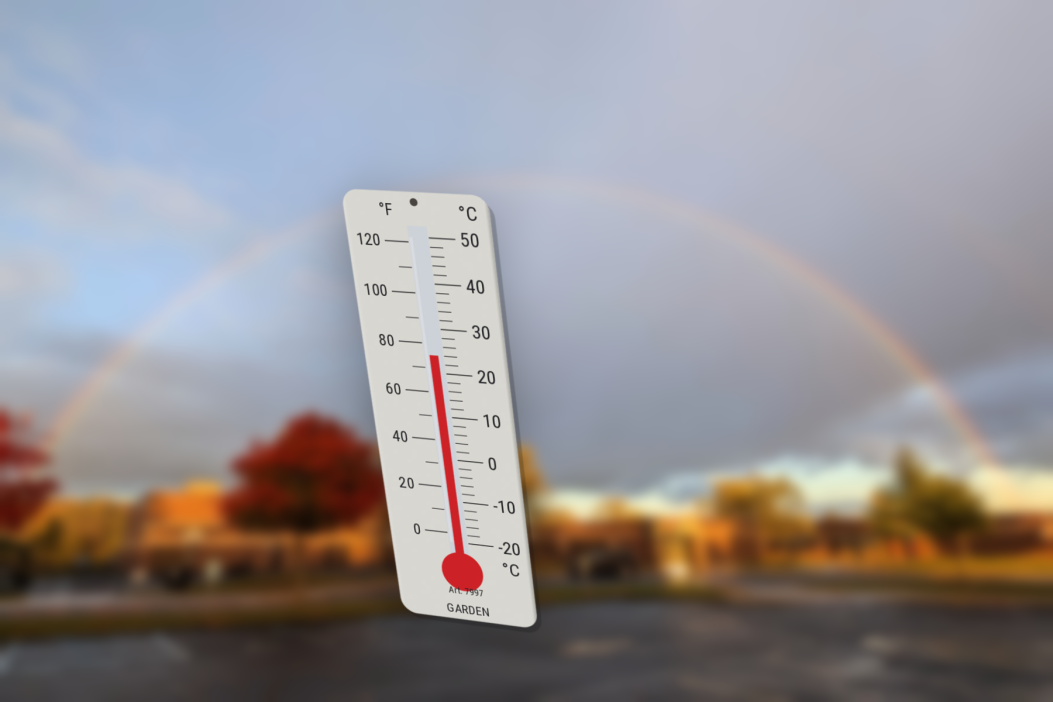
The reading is 24 °C
